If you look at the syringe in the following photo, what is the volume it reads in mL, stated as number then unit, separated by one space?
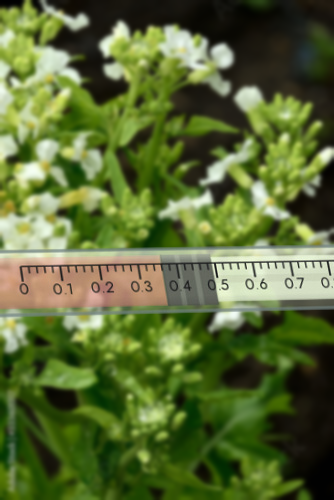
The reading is 0.36 mL
